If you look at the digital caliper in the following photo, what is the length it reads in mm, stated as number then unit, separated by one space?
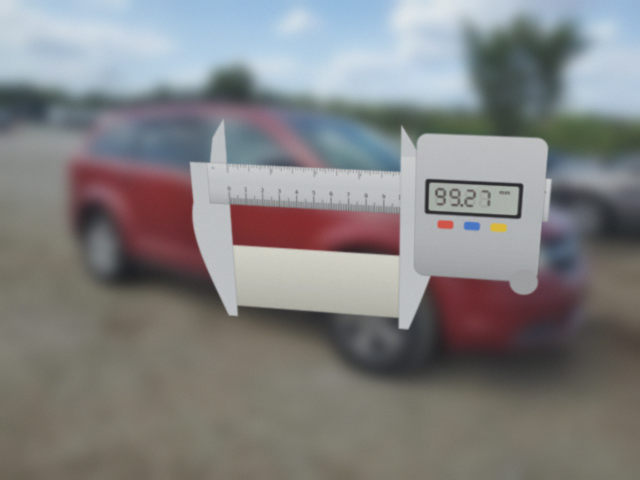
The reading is 99.27 mm
